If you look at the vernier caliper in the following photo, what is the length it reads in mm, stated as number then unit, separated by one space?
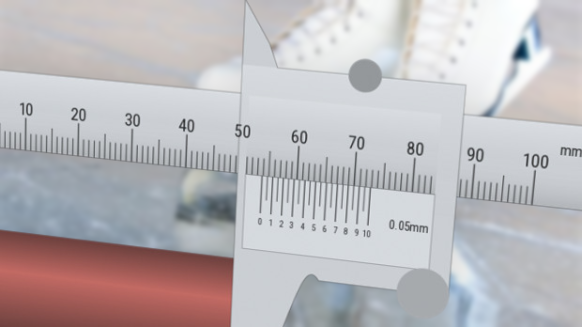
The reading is 53.8 mm
